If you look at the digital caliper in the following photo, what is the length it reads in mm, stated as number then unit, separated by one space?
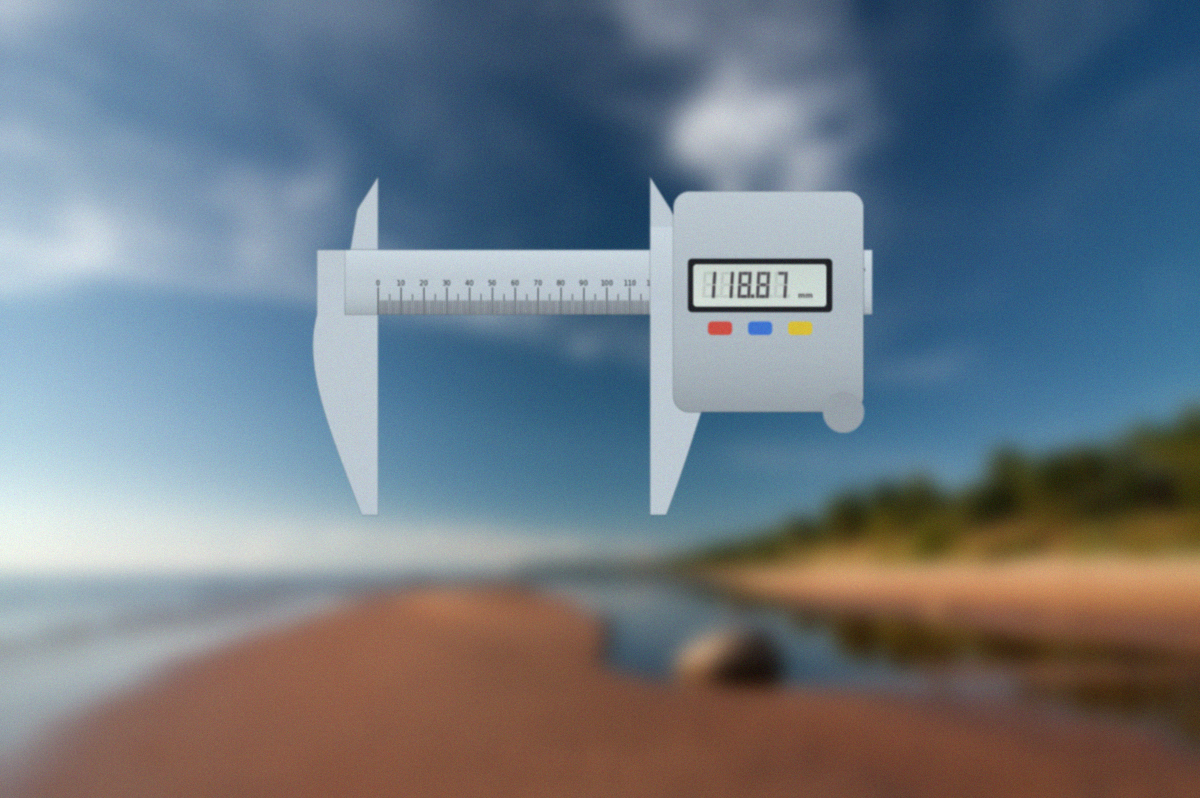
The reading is 118.87 mm
